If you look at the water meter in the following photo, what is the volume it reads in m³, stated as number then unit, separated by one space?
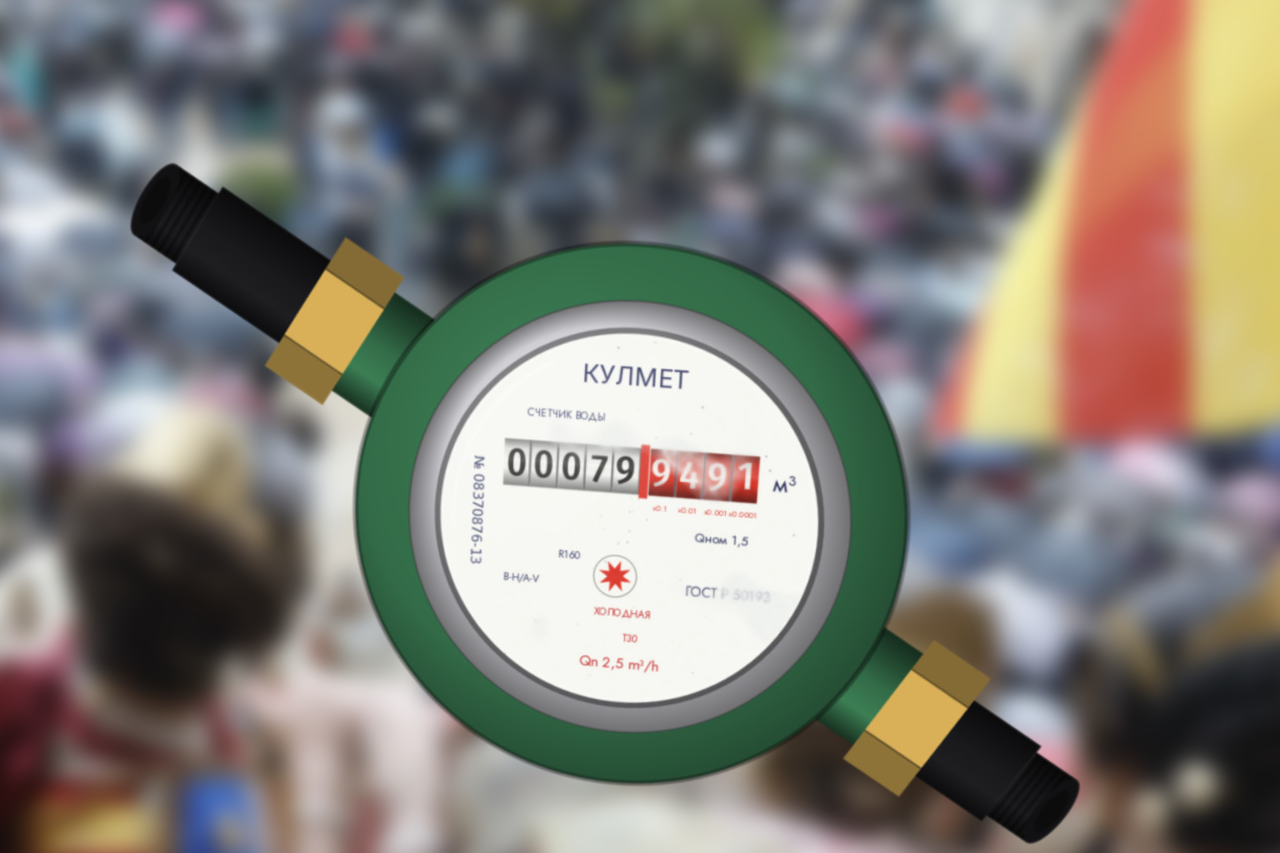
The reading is 79.9491 m³
